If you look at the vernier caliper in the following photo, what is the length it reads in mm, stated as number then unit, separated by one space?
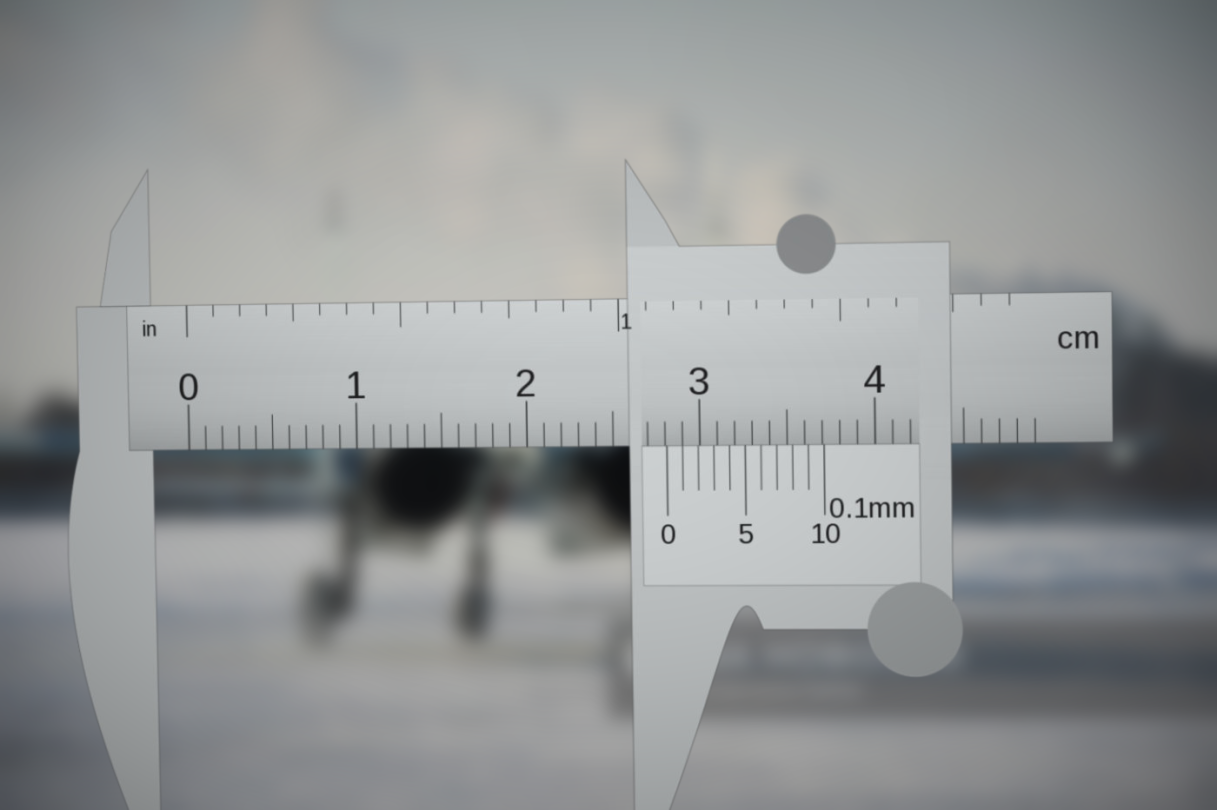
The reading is 28.1 mm
